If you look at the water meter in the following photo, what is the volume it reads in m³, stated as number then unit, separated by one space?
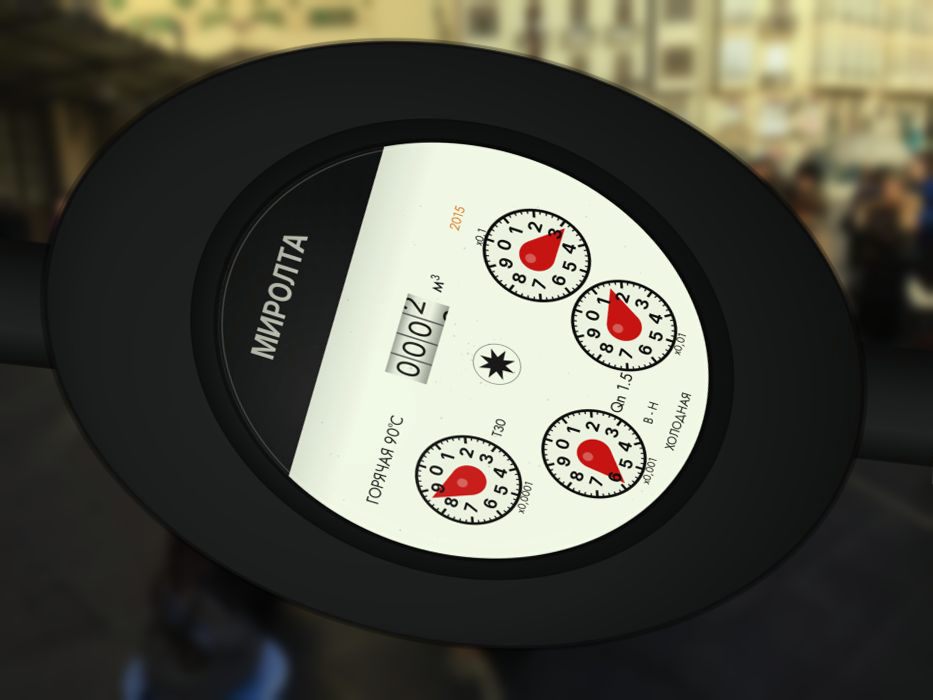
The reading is 2.3158 m³
